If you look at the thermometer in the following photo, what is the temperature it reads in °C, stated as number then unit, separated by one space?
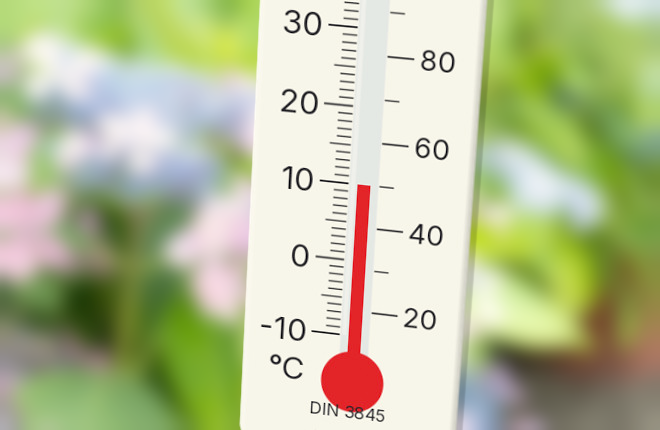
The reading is 10 °C
